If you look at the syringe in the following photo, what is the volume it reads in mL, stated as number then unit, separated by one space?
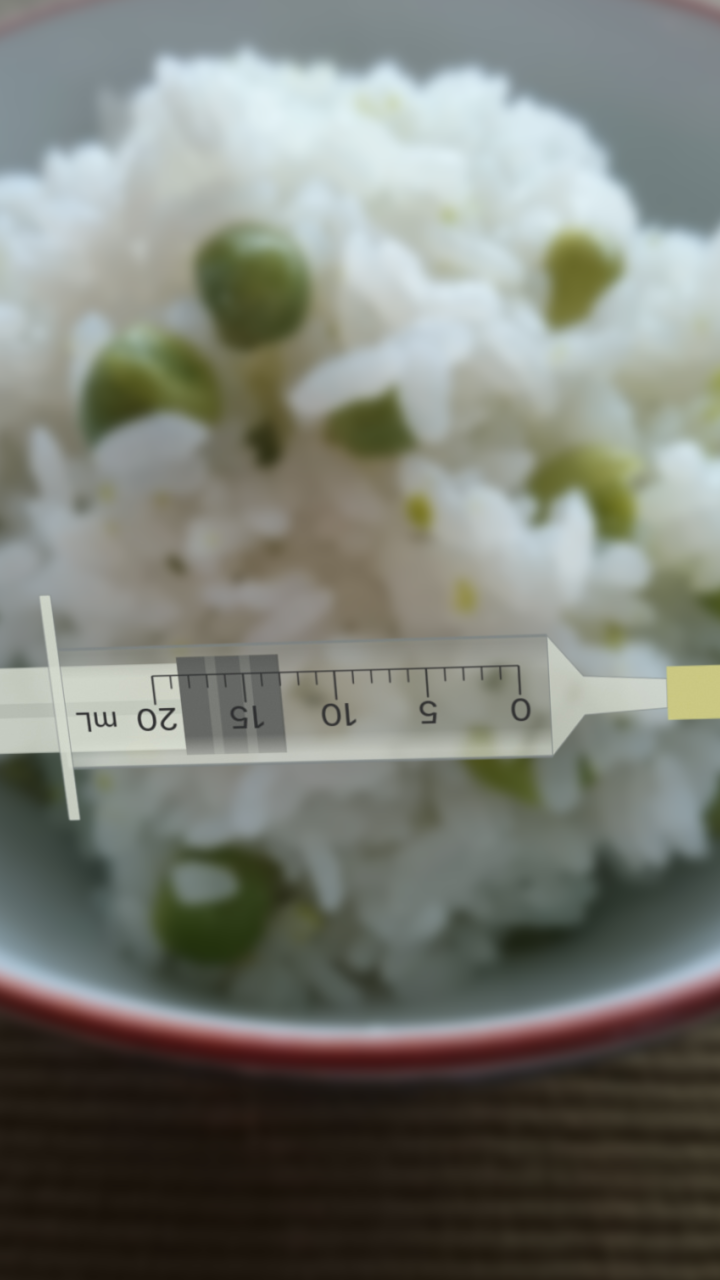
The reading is 13 mL
